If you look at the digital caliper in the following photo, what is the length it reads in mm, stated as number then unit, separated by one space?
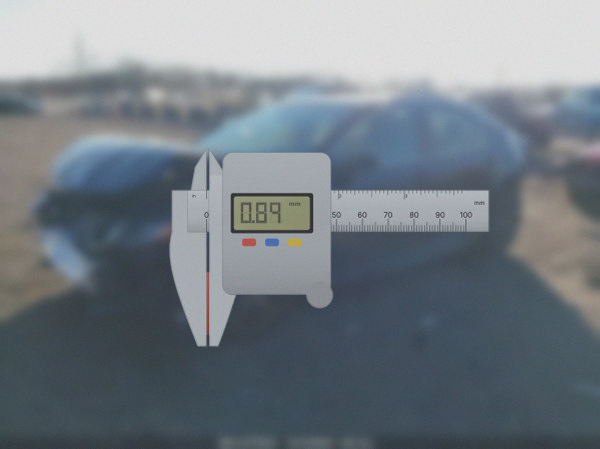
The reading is 0.89 mm
